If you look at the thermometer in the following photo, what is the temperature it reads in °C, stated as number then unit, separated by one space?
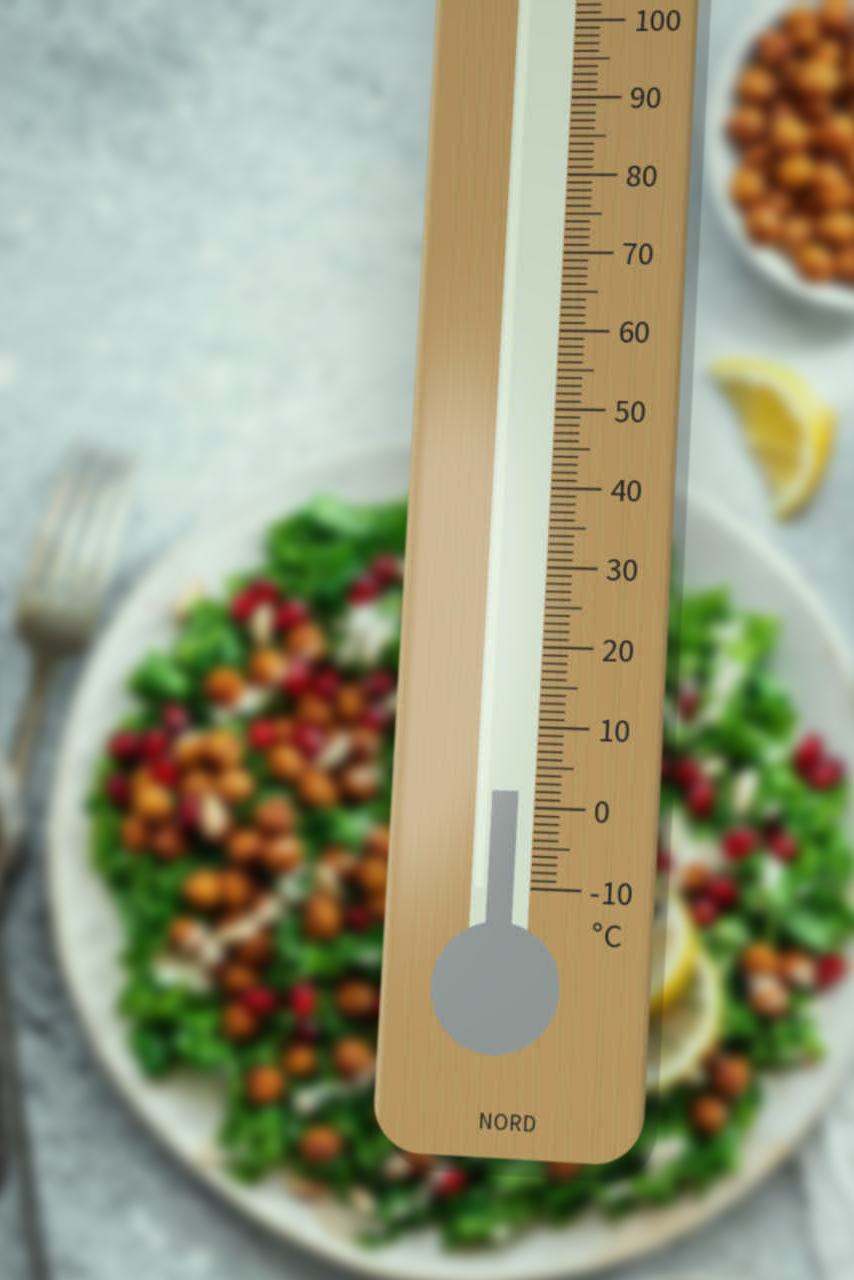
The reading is 2 °C
